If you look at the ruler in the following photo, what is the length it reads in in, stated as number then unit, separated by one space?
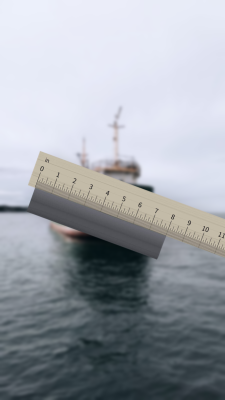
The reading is 8 in
